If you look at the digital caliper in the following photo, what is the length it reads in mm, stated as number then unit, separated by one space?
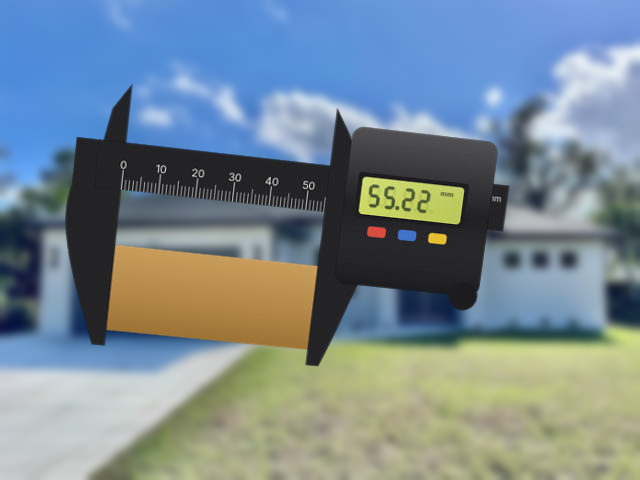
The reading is 55.22 mm
